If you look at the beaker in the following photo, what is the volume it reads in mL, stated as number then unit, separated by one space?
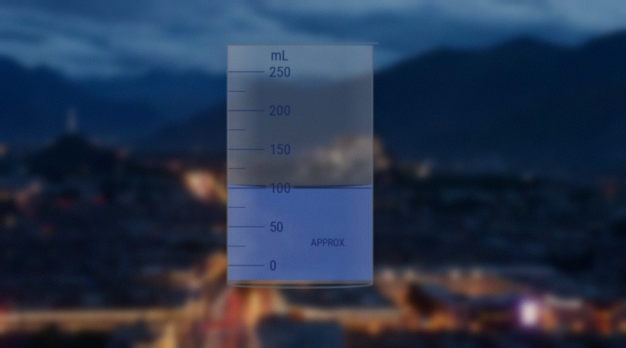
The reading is 100 mL
